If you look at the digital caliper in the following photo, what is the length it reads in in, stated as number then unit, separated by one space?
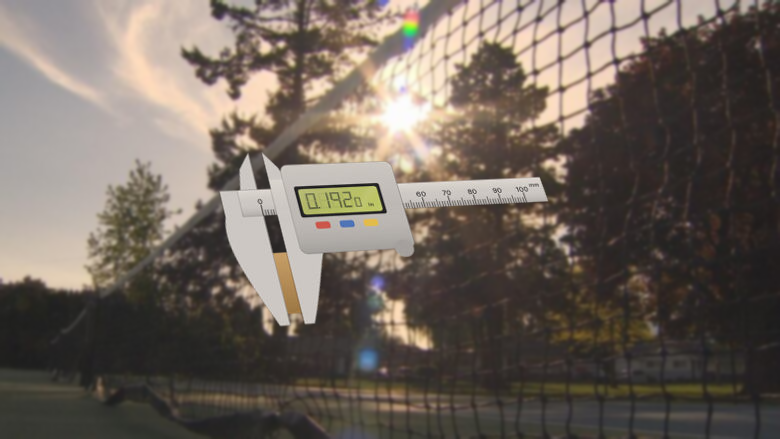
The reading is 0.1920 in
